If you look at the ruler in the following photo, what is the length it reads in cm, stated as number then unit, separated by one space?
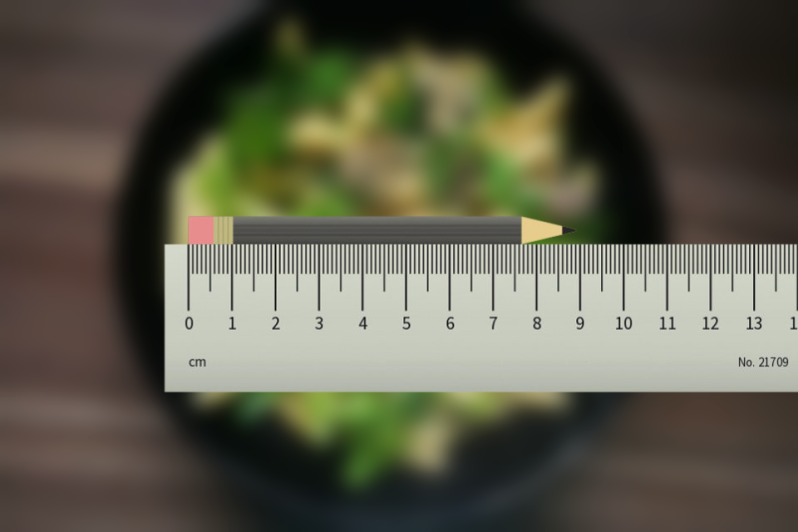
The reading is 8.9 cm
